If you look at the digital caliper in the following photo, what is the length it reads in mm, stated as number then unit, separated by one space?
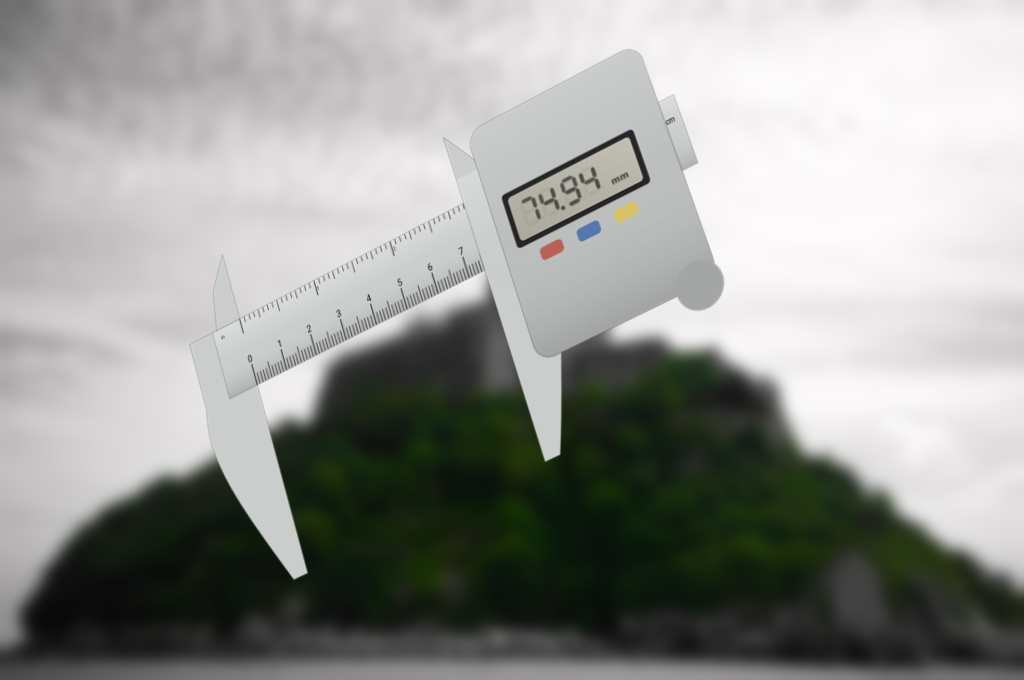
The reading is 74.94 mm
